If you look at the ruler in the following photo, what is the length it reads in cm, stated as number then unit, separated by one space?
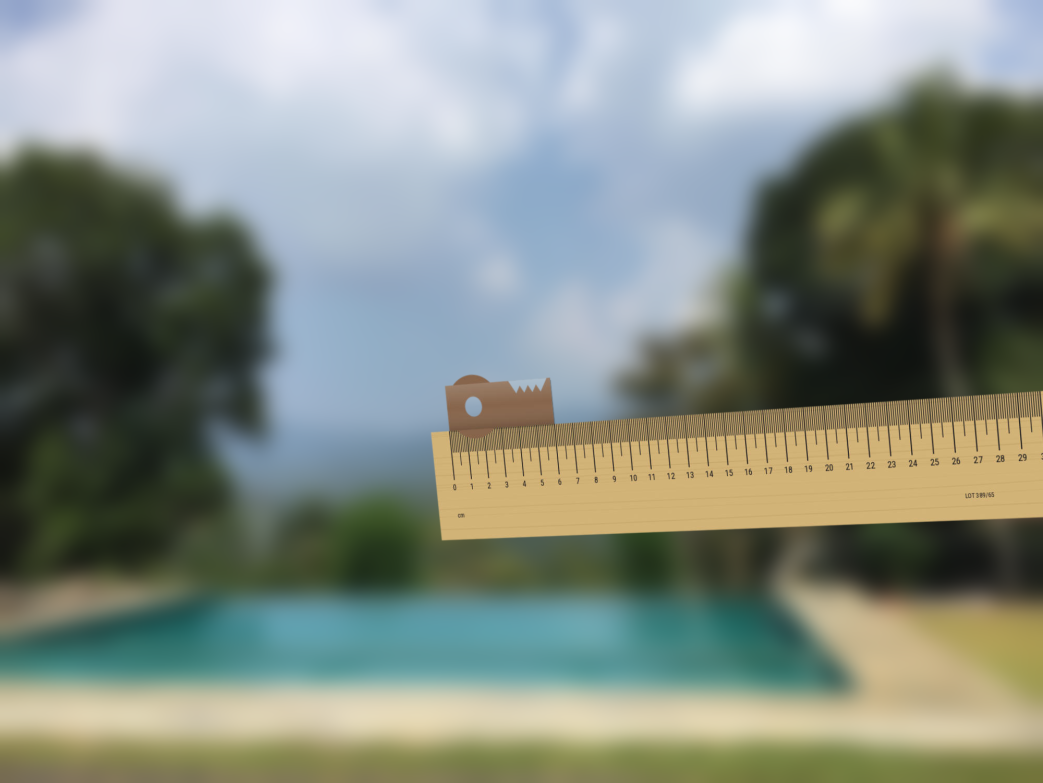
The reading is 6 cm
